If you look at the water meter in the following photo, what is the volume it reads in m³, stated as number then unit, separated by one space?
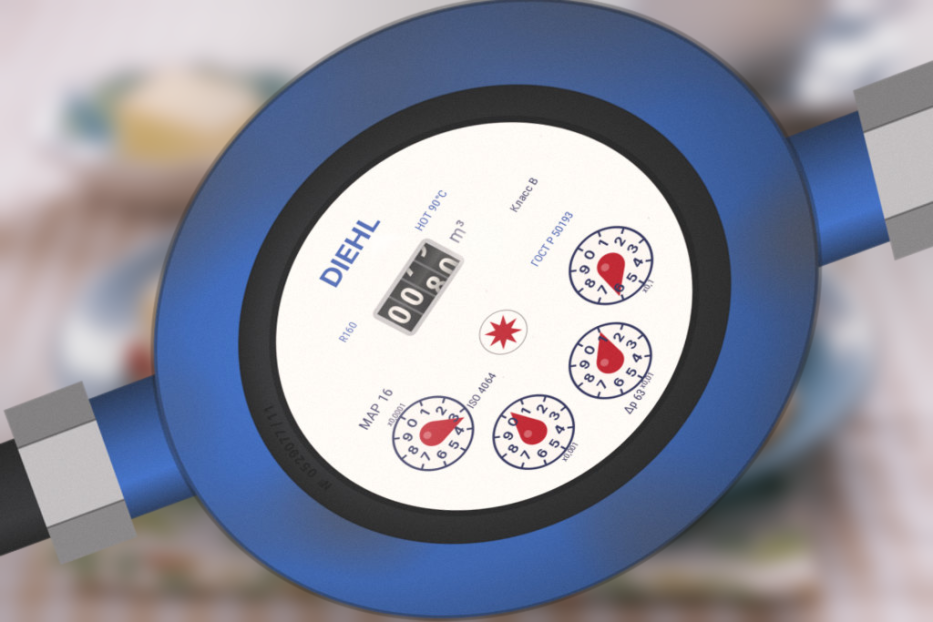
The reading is 79.6103 m³
